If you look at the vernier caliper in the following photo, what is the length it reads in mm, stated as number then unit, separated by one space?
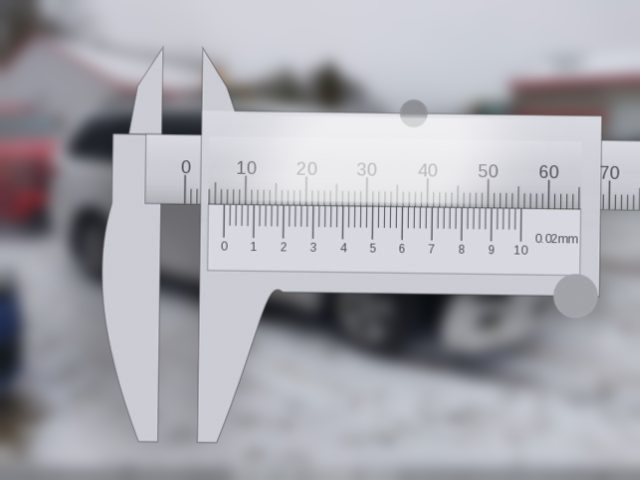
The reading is 6.5 mm
